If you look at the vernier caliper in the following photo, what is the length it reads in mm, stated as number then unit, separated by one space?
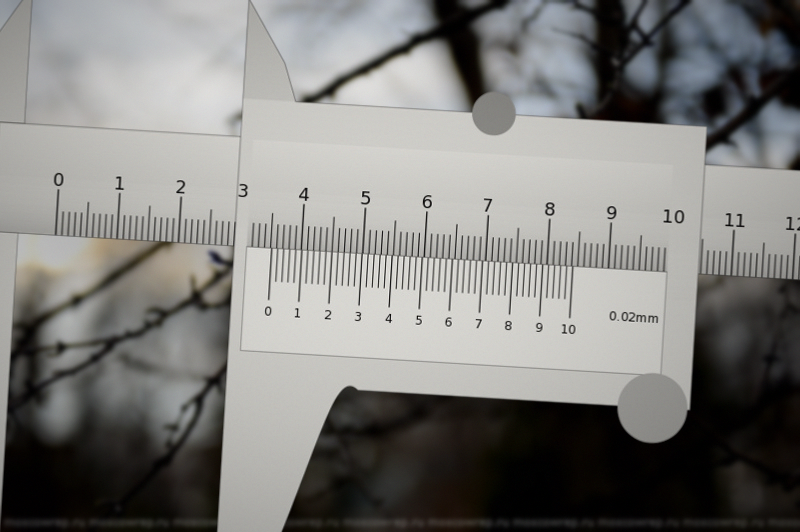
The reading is 35.2 mm
